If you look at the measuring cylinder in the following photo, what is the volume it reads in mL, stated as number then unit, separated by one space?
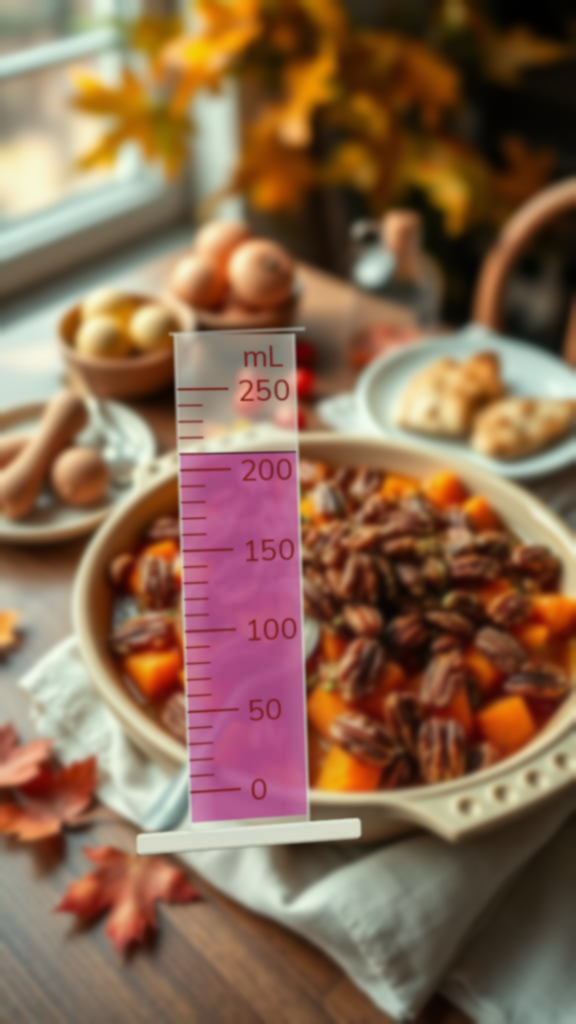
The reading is 210 mL
